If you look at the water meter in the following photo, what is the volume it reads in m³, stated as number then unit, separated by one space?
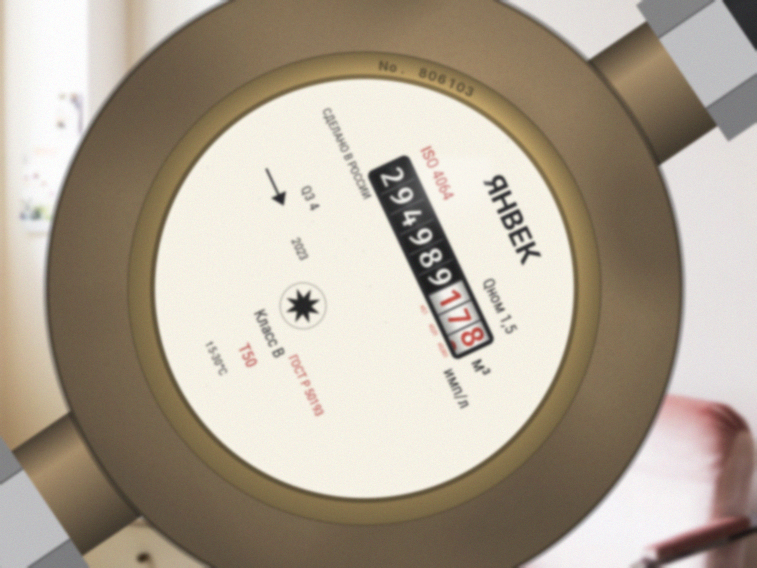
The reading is 294989.178 m³
